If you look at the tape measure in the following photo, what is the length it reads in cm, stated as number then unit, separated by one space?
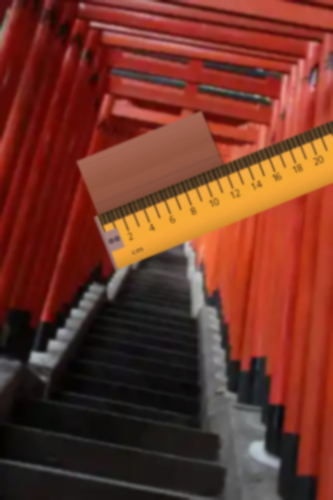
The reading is 12 cm
